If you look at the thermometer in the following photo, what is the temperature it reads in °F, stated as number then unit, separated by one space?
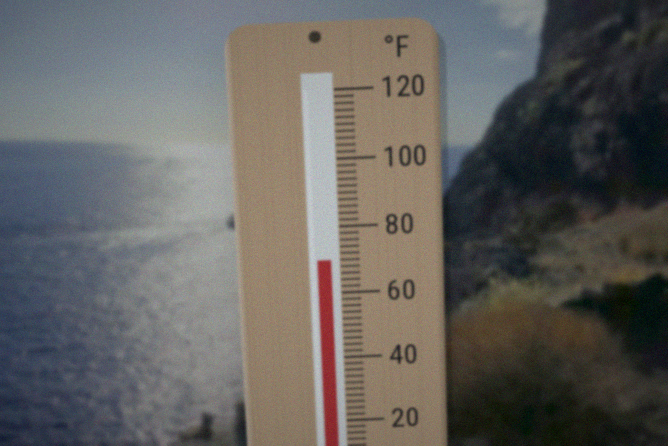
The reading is 70 °F
